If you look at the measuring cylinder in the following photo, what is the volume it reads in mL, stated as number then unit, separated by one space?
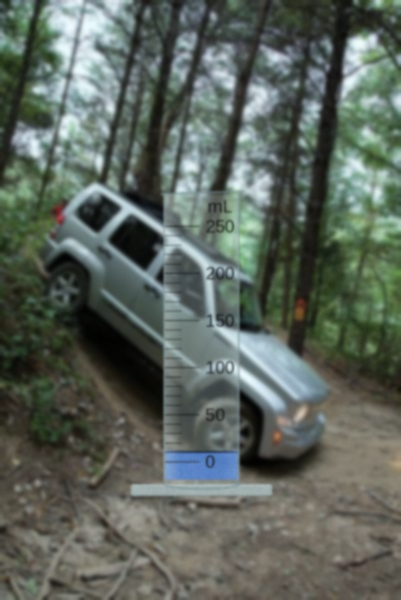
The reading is 10 mL
